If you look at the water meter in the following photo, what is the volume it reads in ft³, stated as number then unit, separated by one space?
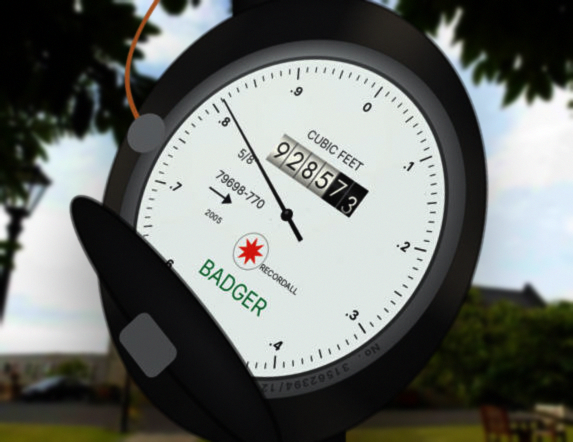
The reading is 928572.81 ft³
